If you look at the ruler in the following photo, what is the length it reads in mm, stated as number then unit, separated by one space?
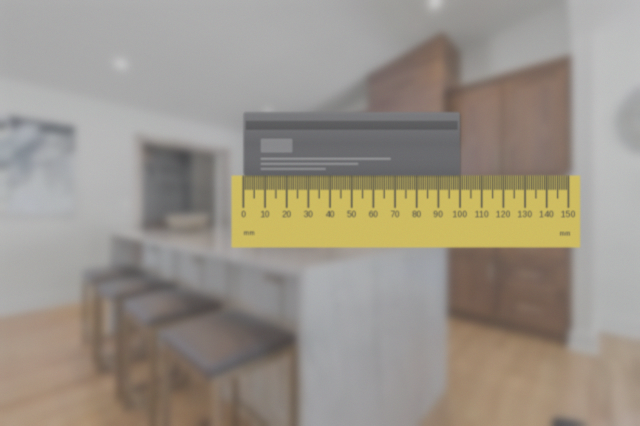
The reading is 100 mm
